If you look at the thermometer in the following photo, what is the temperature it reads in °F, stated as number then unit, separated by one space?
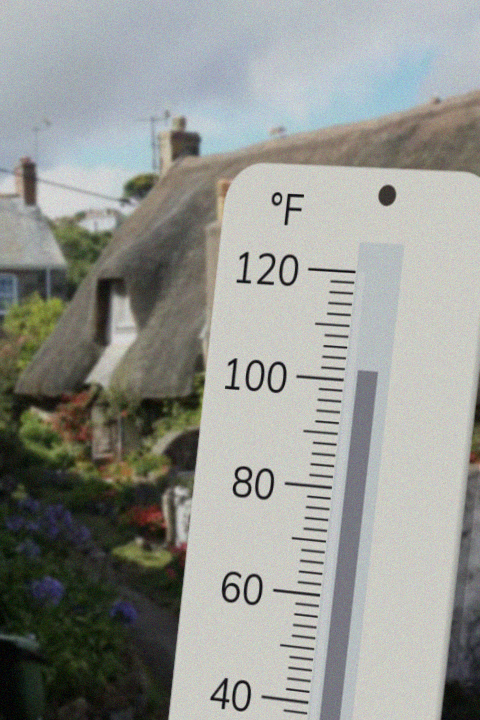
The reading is 102 °F
